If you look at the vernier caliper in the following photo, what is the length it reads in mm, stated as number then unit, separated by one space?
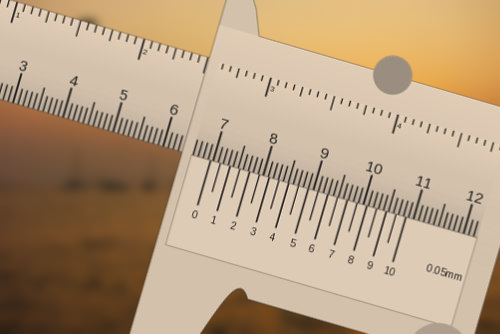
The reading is 69.5 mm
